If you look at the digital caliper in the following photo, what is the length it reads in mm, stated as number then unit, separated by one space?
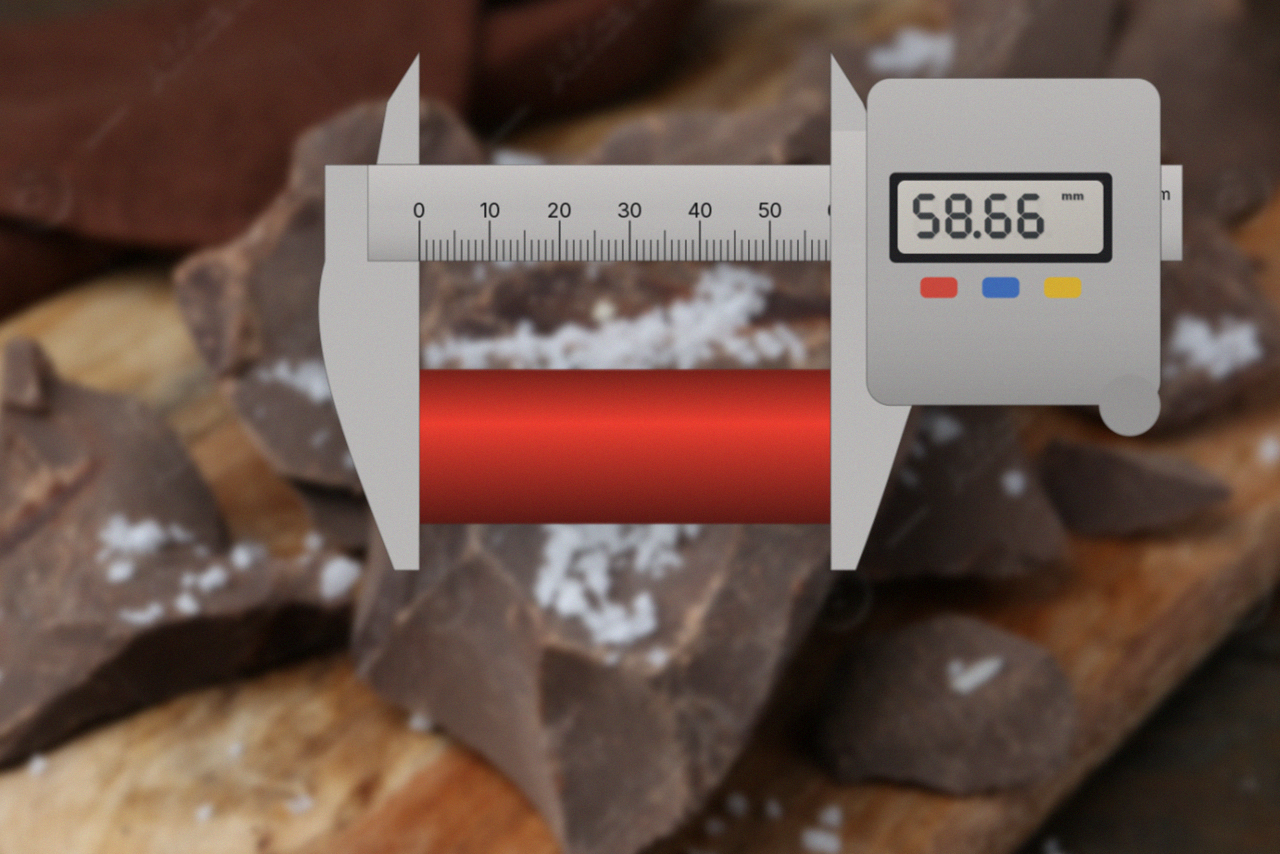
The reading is 58.66 mm
